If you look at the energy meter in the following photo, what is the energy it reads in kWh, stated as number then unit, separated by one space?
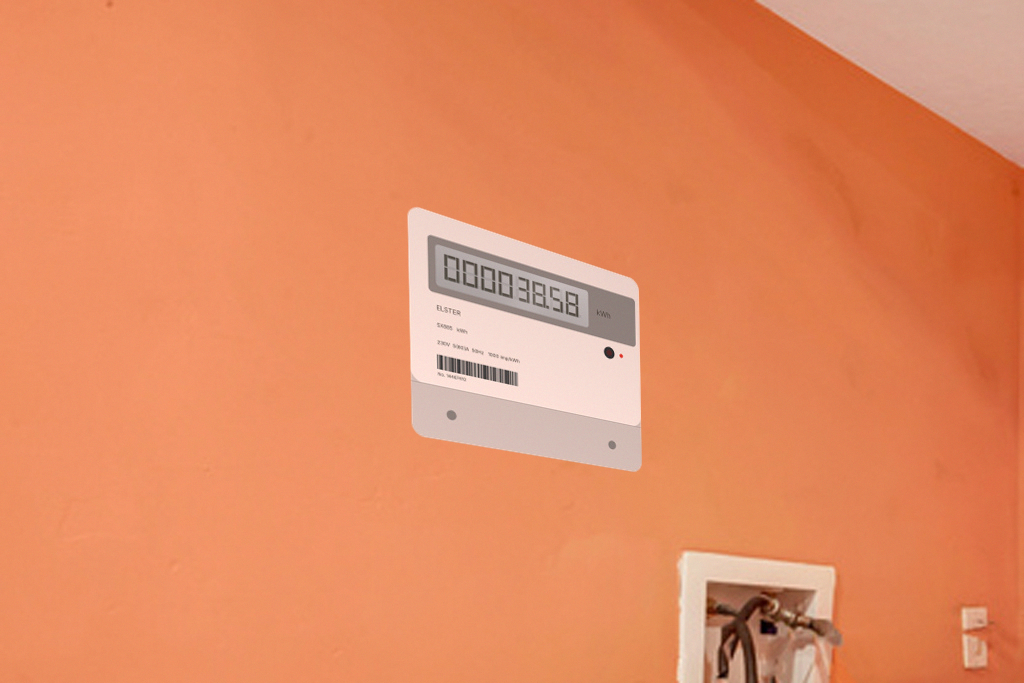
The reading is 38.58 kWh
